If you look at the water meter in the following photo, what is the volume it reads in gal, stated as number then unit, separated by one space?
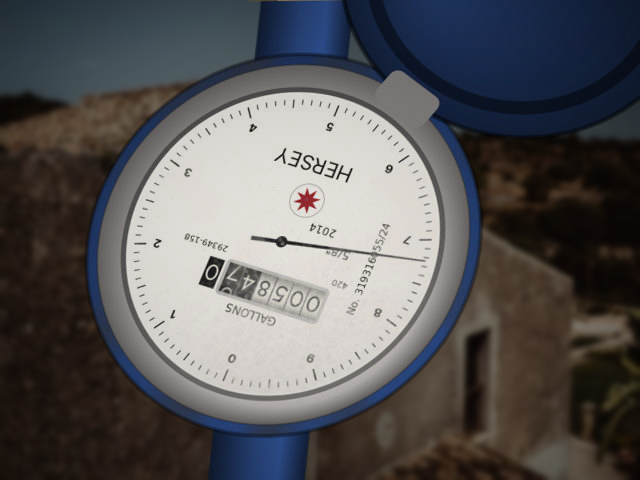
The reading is 58467.2 gal
